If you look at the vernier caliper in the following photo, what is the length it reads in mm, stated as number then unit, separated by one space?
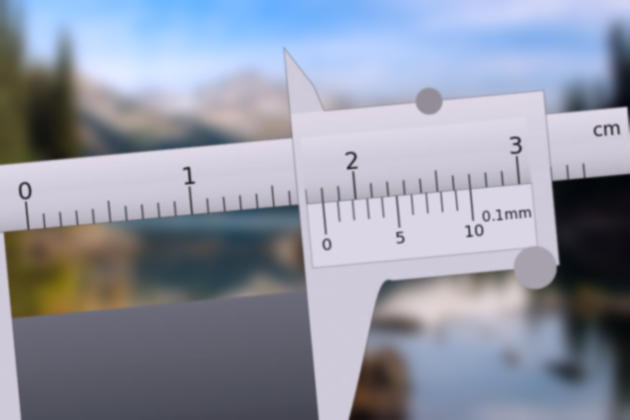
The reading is 18.0 mm
